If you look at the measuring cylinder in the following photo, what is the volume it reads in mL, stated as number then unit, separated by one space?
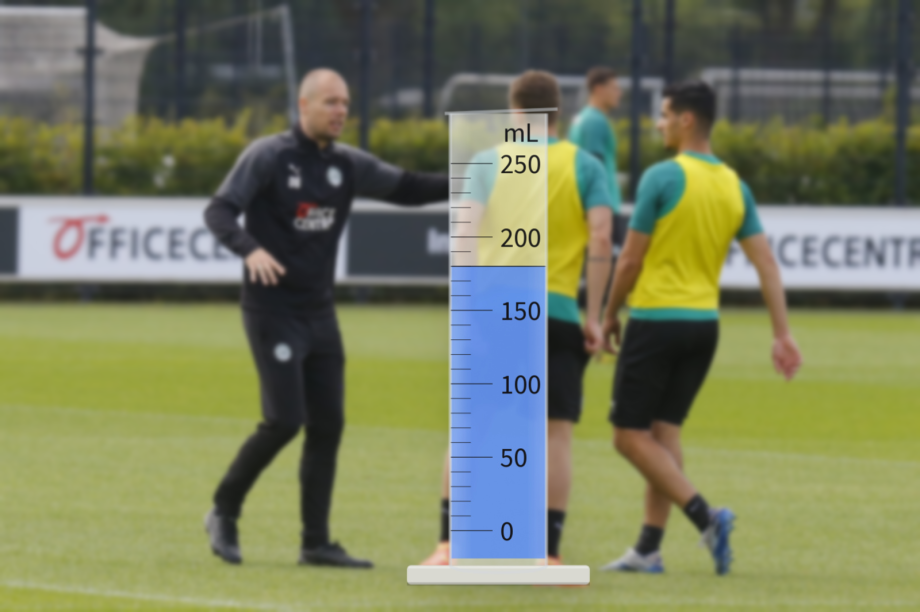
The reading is 180 mL
